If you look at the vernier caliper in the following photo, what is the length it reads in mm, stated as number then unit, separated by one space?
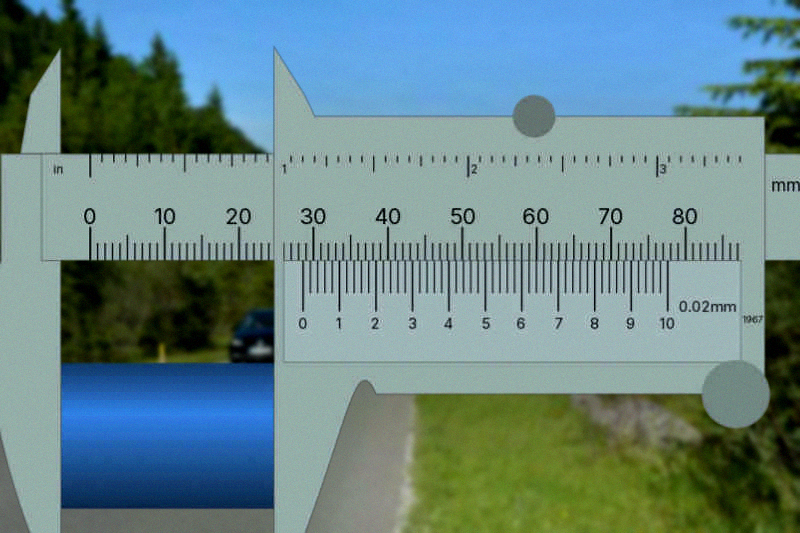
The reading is 28.6 mm
